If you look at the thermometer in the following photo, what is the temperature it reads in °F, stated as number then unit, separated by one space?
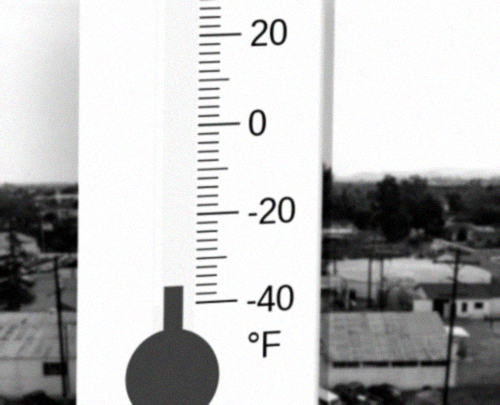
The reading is -36 °F
